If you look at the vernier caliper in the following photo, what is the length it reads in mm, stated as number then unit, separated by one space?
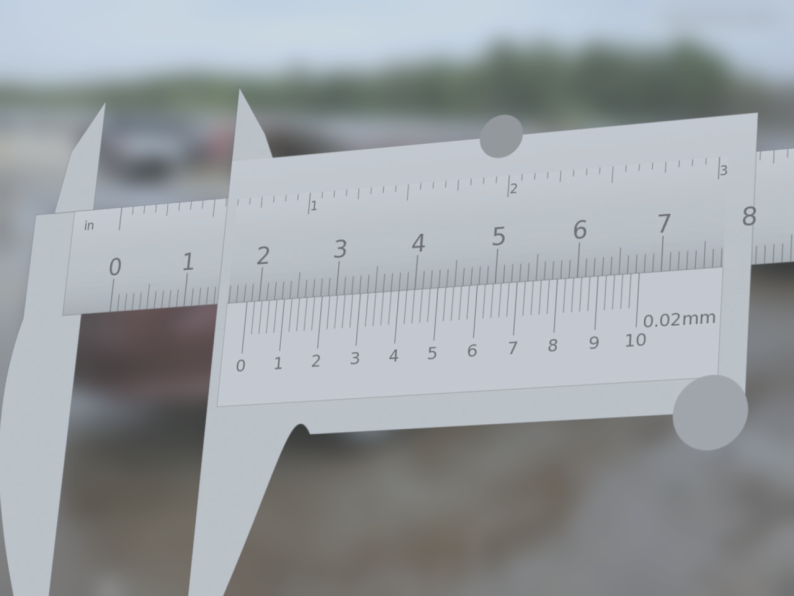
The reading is 18.4 mm
